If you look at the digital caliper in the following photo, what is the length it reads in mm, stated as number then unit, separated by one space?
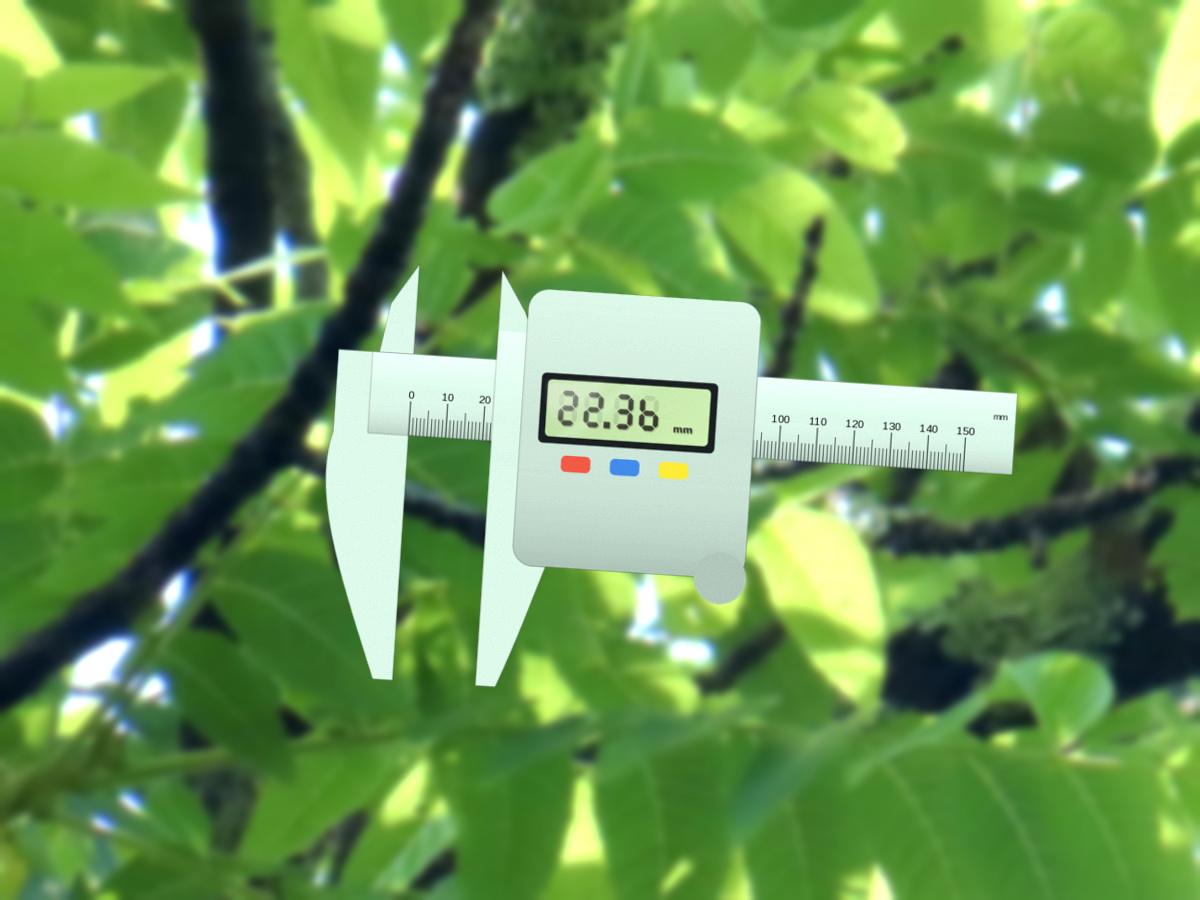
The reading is 22.36 mm
